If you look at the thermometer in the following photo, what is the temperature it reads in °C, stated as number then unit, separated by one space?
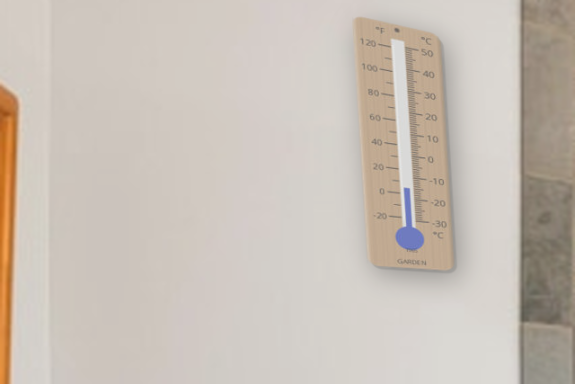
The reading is -15 °C
